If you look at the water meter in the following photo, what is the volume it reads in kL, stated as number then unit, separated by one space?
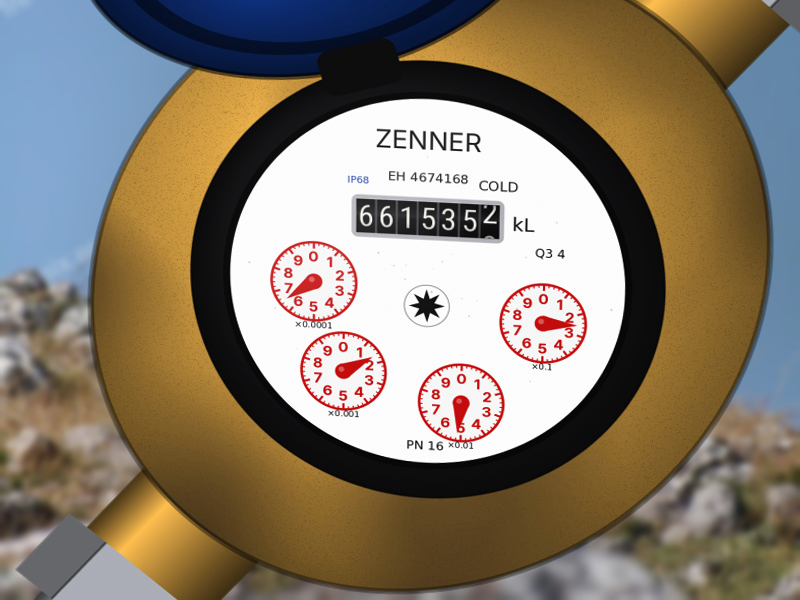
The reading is 6615352.2516 kL
